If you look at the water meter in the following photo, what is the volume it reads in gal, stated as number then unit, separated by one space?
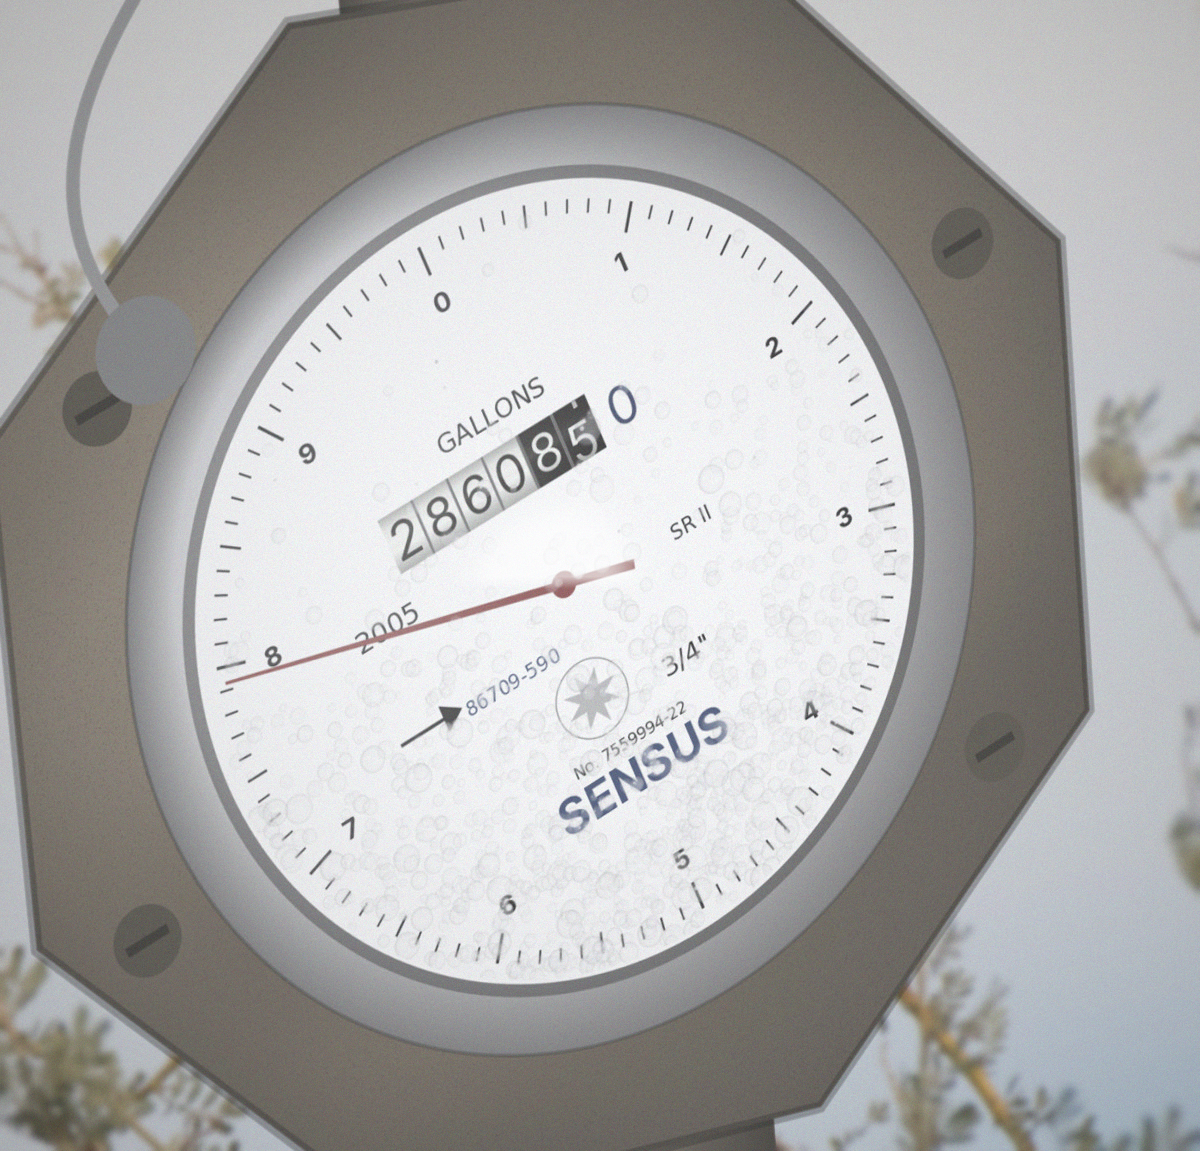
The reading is 2860847.9 gal
